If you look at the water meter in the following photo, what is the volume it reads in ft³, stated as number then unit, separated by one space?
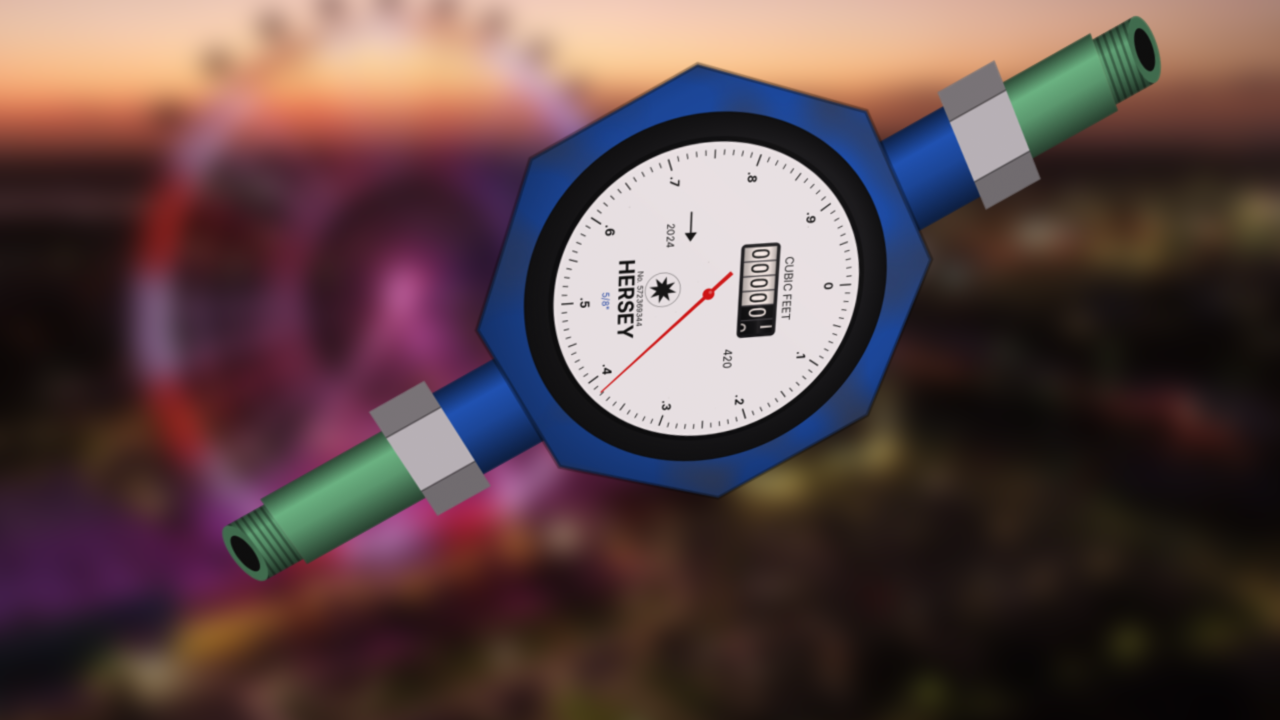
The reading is 1.38 ft³
